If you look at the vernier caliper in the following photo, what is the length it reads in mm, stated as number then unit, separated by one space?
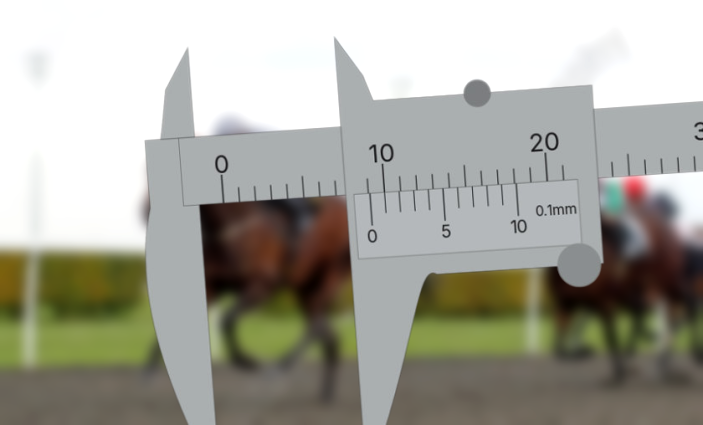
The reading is 9.1 mm
